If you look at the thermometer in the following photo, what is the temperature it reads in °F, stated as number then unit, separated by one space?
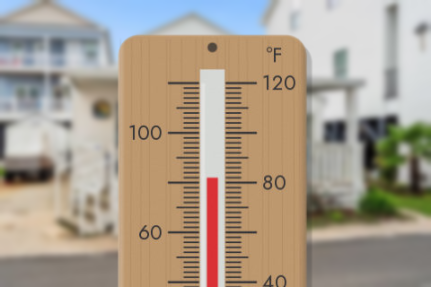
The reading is 82 °F
